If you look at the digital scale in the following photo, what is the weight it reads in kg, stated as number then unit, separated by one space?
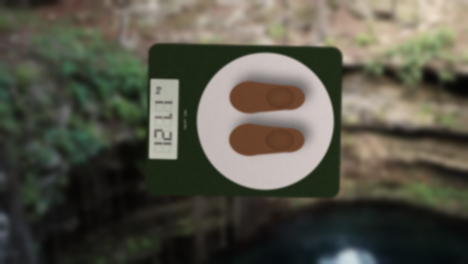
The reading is 121.1 kg
